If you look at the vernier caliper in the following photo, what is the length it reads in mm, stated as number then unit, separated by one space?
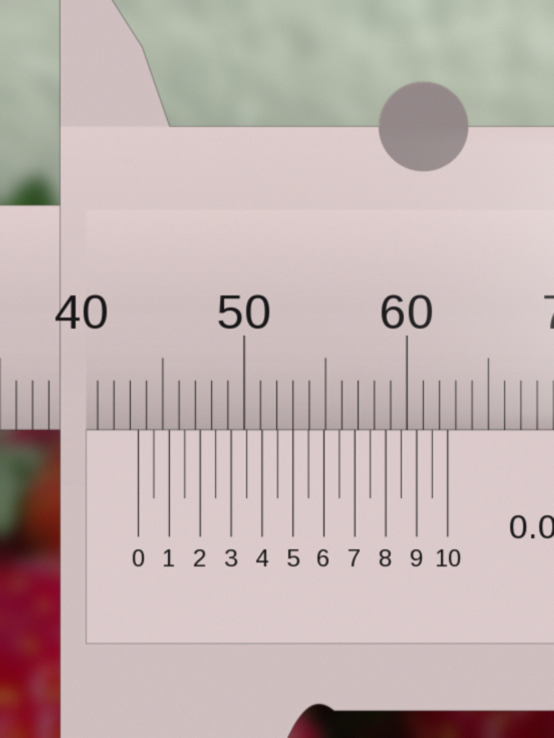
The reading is 43.5 mm
